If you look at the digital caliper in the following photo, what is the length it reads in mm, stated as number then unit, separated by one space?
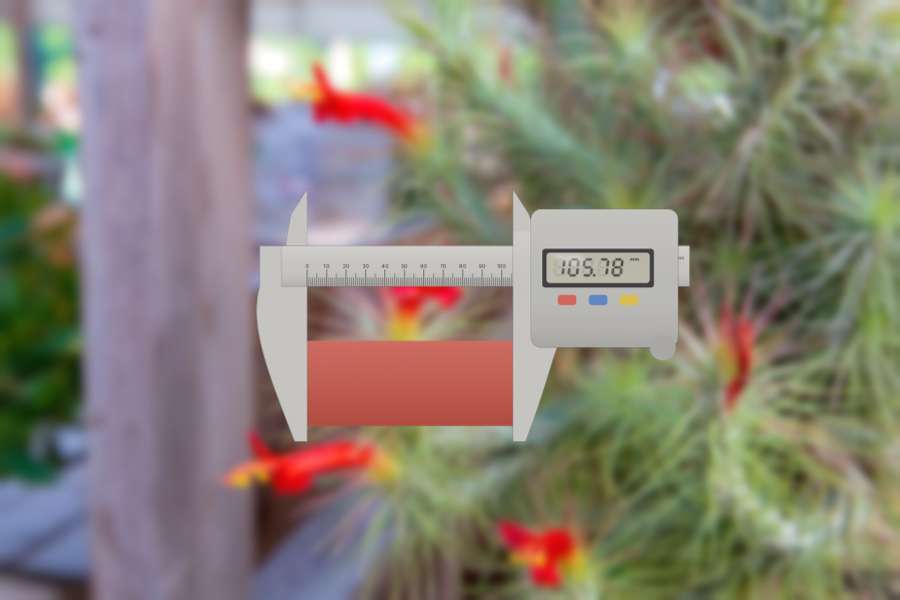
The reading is 105.78 mm
